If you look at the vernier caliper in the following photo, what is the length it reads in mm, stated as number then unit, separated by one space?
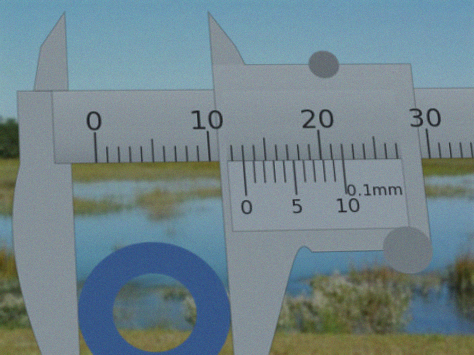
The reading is 13.0 mm
